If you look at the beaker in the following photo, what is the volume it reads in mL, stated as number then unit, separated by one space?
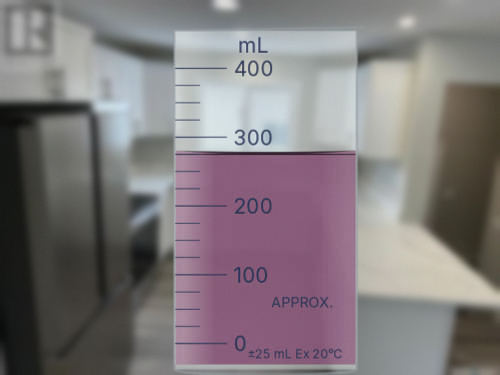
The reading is 275 mL
